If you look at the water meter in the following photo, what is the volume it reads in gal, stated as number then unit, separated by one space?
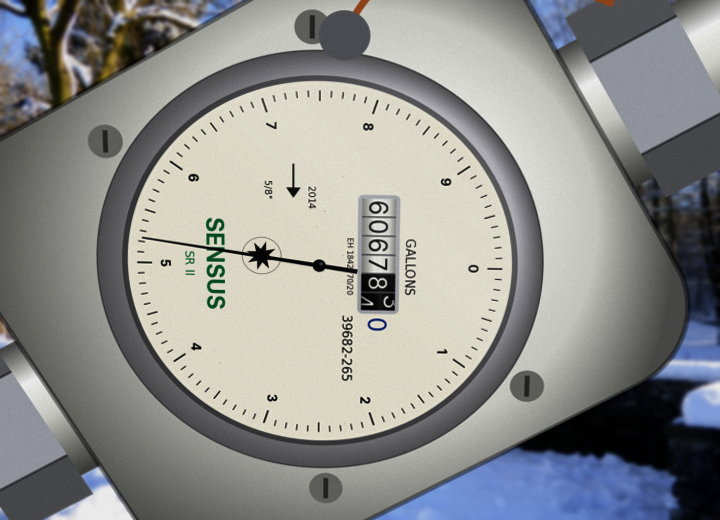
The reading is 6067835.2 gal
